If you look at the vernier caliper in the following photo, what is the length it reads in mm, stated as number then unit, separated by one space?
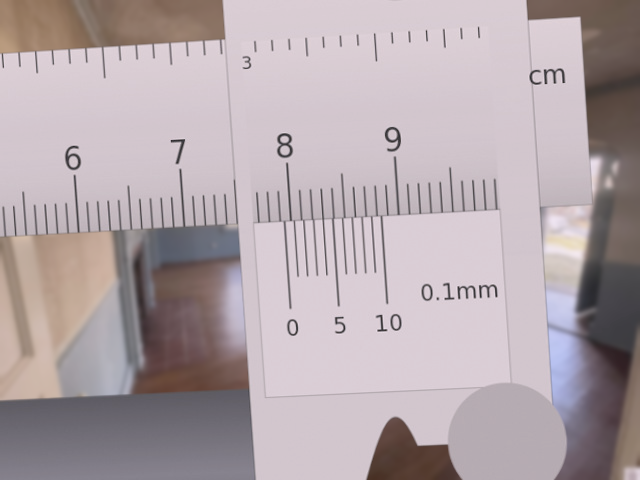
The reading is 79.4 mm
